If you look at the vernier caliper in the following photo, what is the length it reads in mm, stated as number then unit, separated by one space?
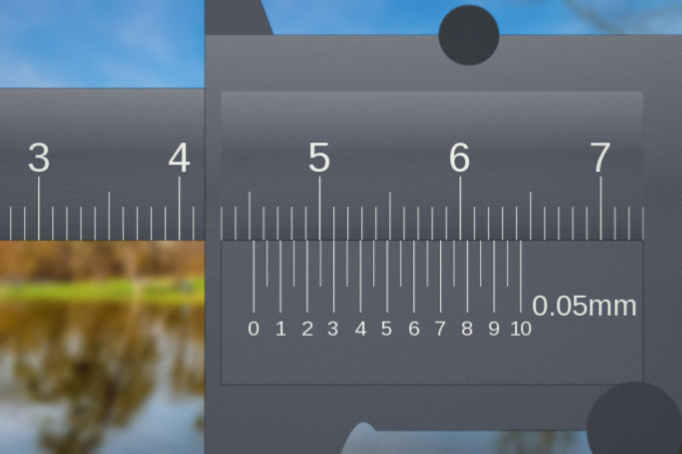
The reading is 45.3 mm
